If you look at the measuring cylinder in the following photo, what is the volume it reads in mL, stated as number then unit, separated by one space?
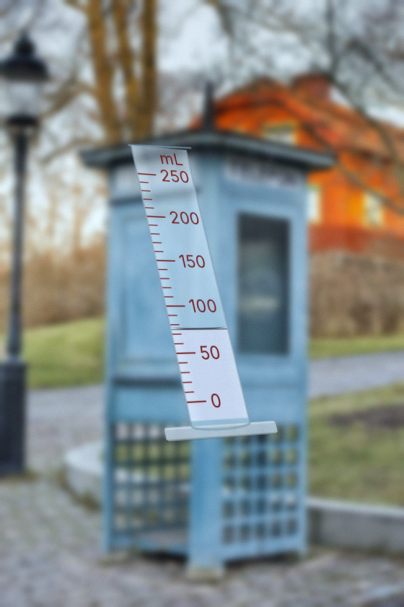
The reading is 75 mL
